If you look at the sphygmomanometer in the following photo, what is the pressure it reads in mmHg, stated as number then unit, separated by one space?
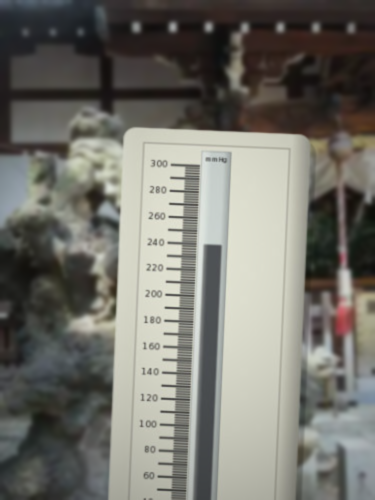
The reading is 240 mmHg
